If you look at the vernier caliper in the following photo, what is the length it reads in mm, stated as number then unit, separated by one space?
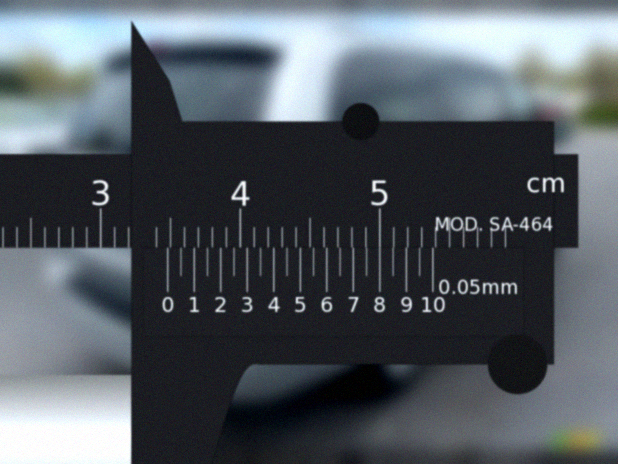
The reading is 34.8 mm
